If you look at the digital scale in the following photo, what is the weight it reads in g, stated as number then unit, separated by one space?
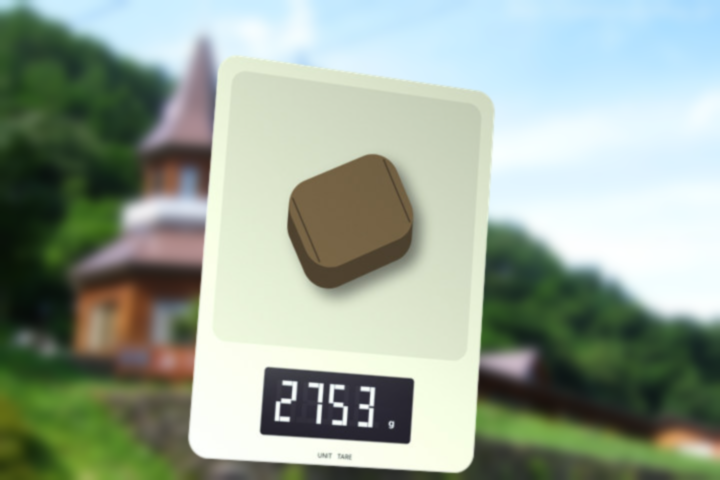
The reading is 2753 g
